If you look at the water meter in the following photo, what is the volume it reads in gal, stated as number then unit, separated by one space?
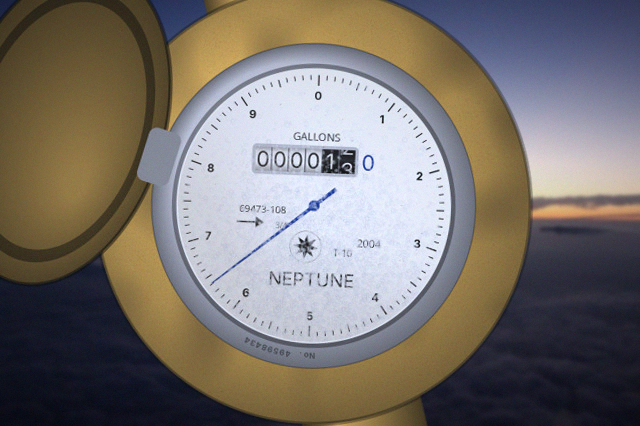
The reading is 126.4 gal
